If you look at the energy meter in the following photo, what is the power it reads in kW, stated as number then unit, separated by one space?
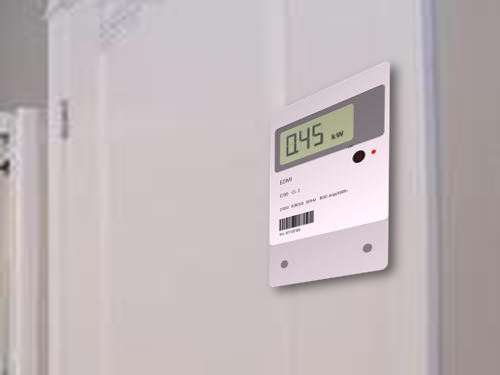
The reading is 0.45 kW
